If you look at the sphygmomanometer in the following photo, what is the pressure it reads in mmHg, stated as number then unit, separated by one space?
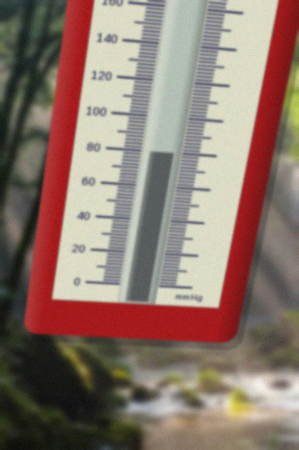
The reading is 80 mmHg
